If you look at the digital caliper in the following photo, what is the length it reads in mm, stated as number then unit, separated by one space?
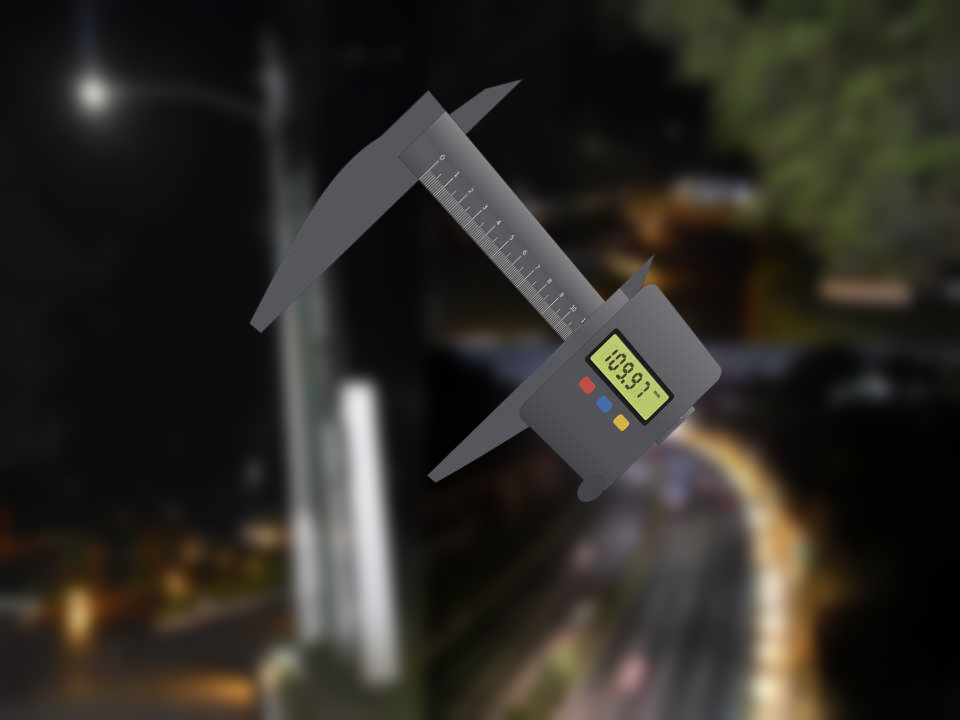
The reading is 109.97 mm
